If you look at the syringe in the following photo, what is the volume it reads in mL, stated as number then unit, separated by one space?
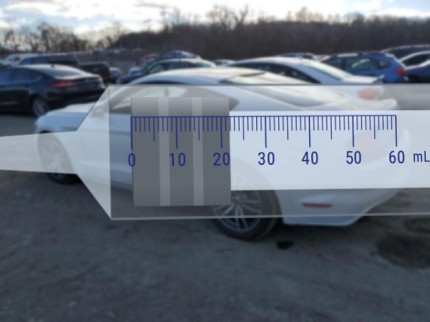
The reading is 0 mL
